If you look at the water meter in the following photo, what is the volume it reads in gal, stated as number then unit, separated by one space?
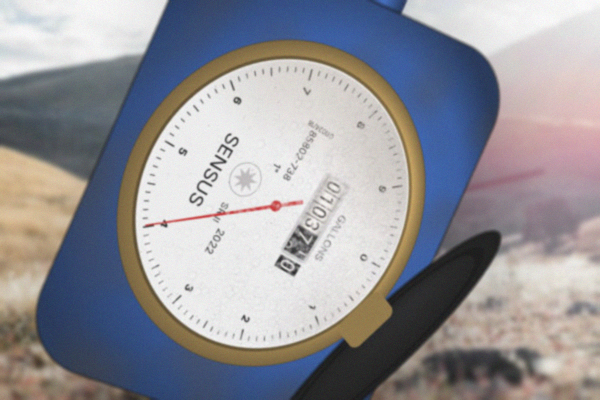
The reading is 103714.0 gal
